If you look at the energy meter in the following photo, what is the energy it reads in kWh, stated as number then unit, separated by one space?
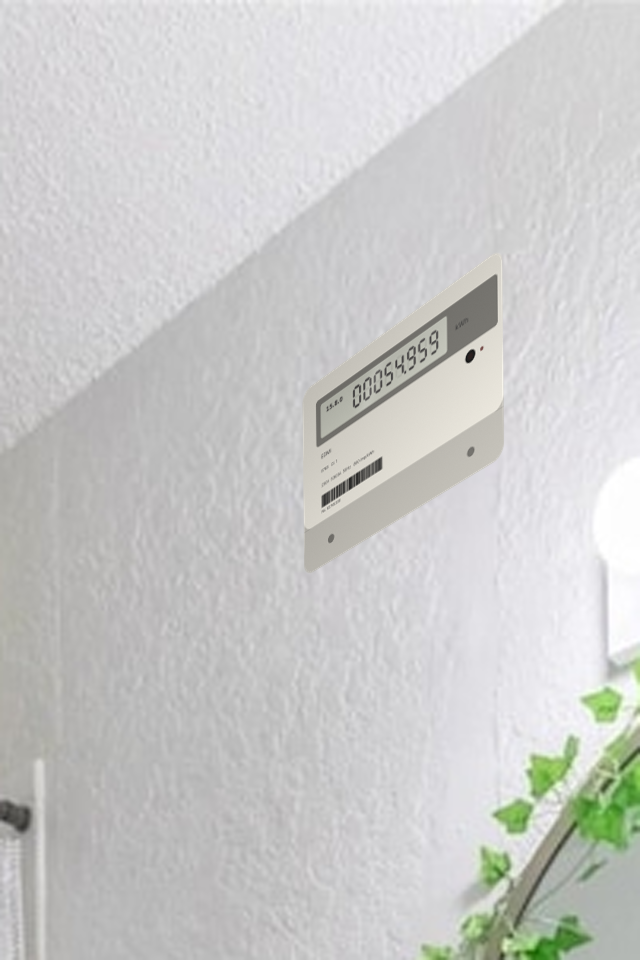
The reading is 54.959 kWh
